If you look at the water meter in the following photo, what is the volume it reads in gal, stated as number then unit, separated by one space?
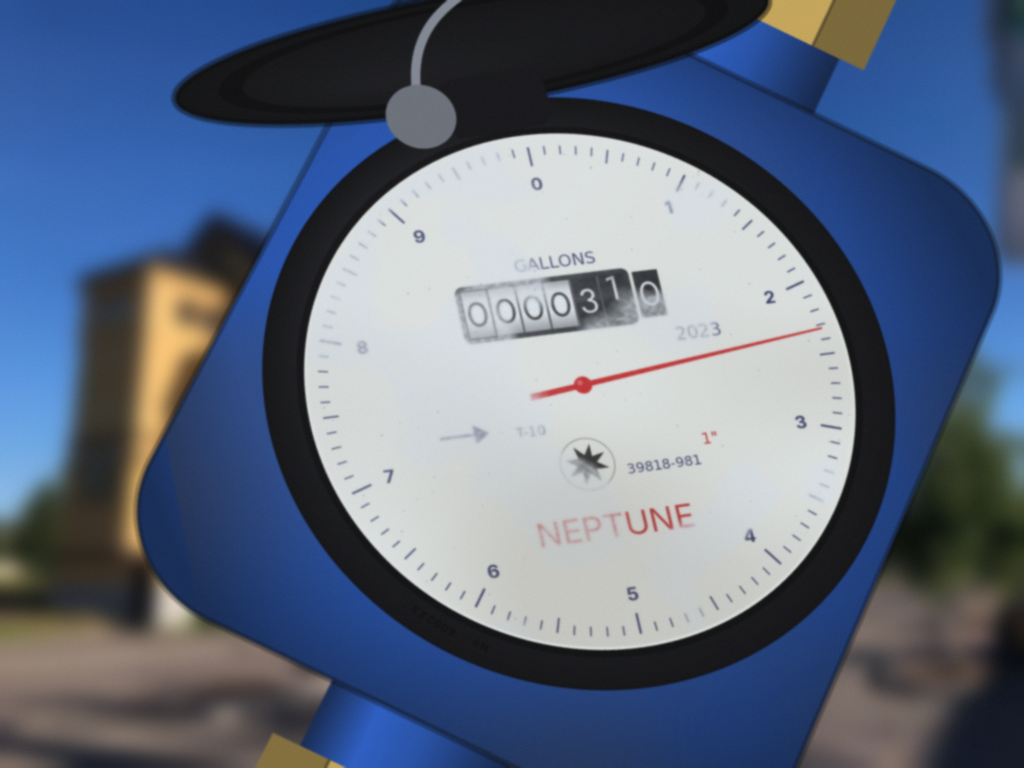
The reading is 312.3 gal
